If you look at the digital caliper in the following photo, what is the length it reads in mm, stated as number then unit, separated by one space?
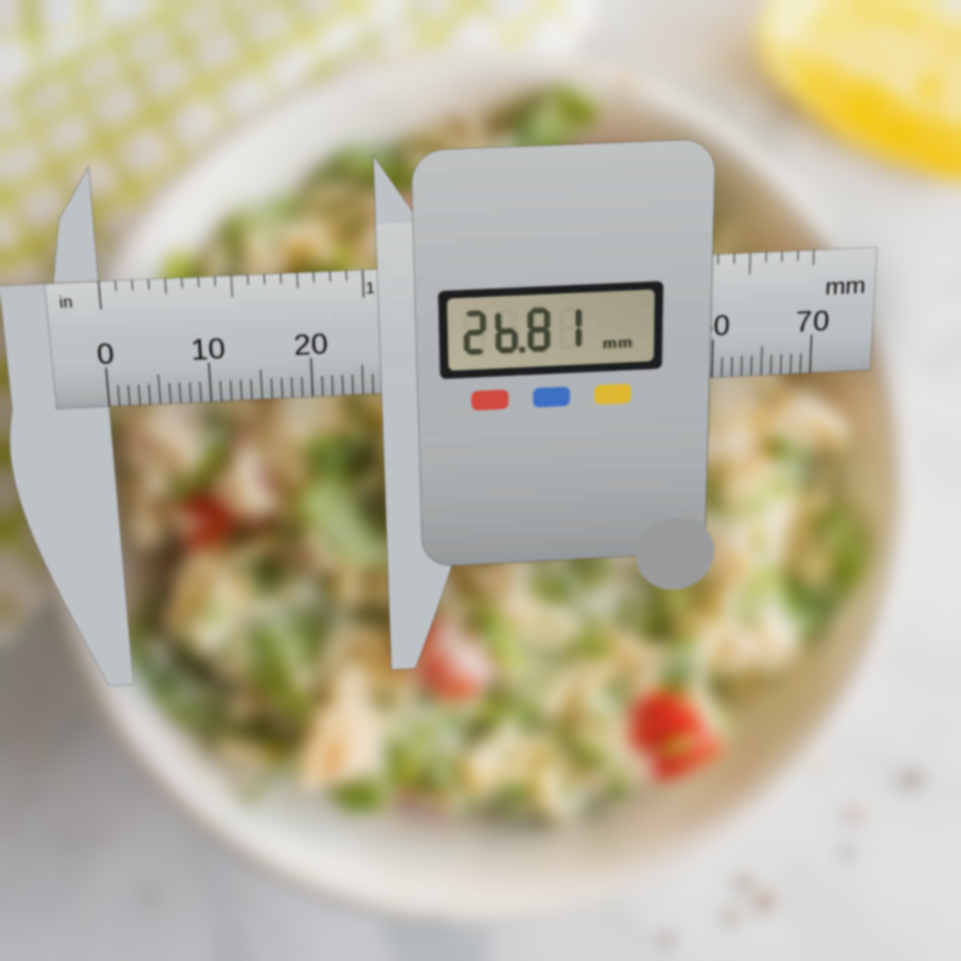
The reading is 26.81 mm
